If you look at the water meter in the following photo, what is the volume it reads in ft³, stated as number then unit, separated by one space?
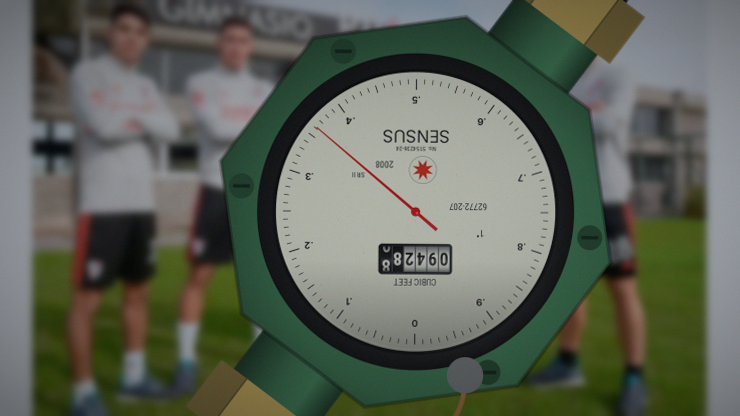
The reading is 94288.36 ft³
